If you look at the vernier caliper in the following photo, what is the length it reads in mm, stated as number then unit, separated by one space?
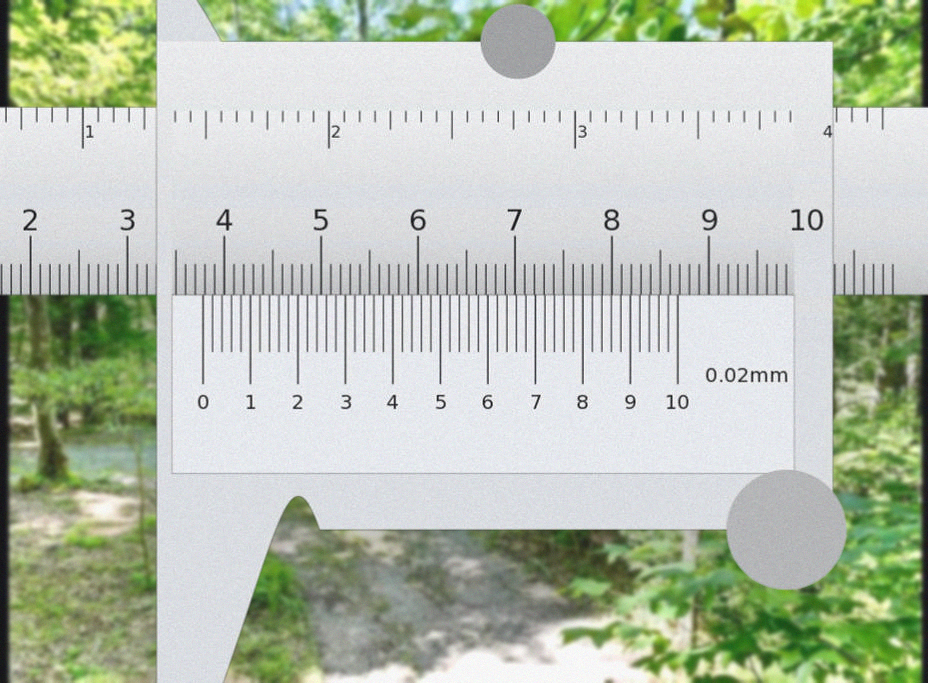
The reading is 37.8 mm
